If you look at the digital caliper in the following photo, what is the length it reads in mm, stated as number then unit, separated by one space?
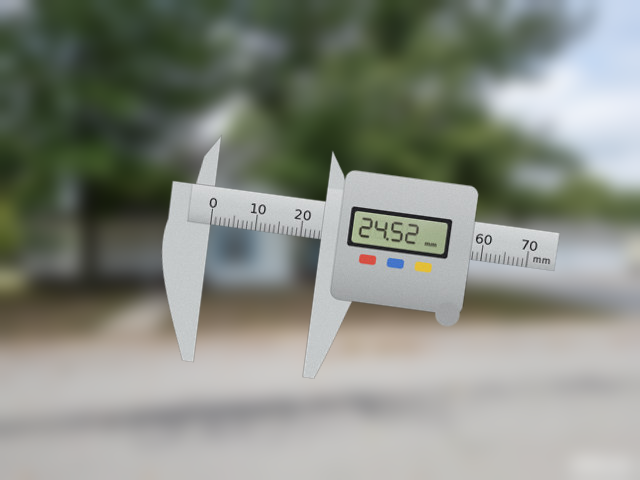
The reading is 24.52 mm
